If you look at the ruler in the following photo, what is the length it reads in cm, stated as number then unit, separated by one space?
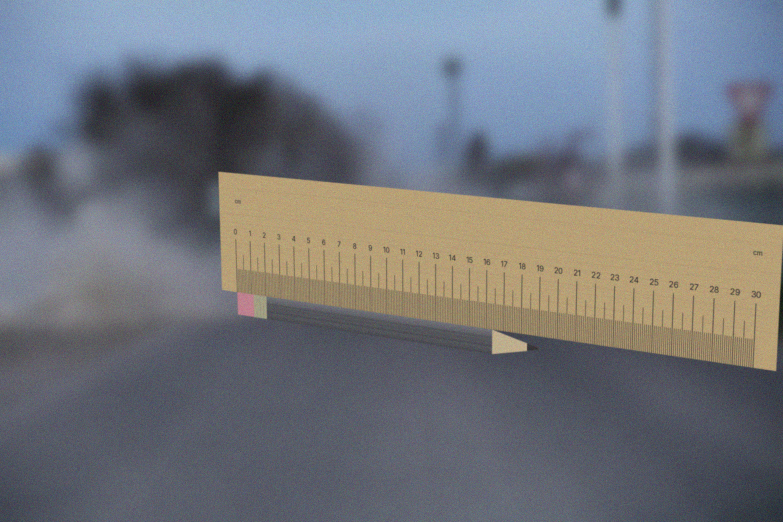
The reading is 19 cm
